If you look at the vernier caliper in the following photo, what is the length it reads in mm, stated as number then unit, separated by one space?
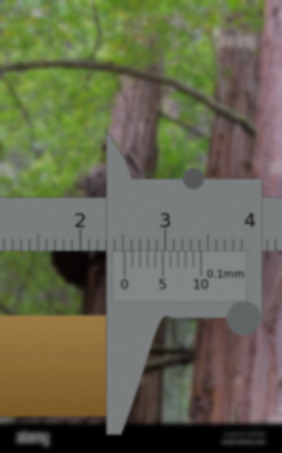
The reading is 25.2 mm
